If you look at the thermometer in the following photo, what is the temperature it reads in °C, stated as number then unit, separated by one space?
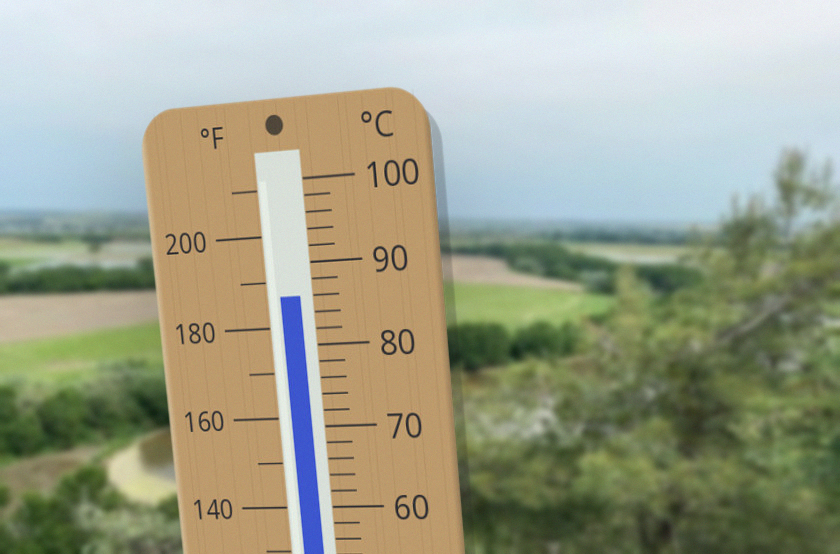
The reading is 86 °C
